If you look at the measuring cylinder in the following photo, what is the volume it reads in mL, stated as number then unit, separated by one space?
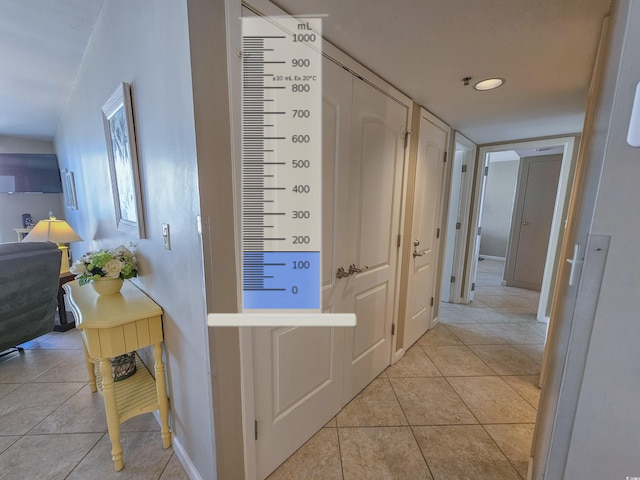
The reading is 150 mL
